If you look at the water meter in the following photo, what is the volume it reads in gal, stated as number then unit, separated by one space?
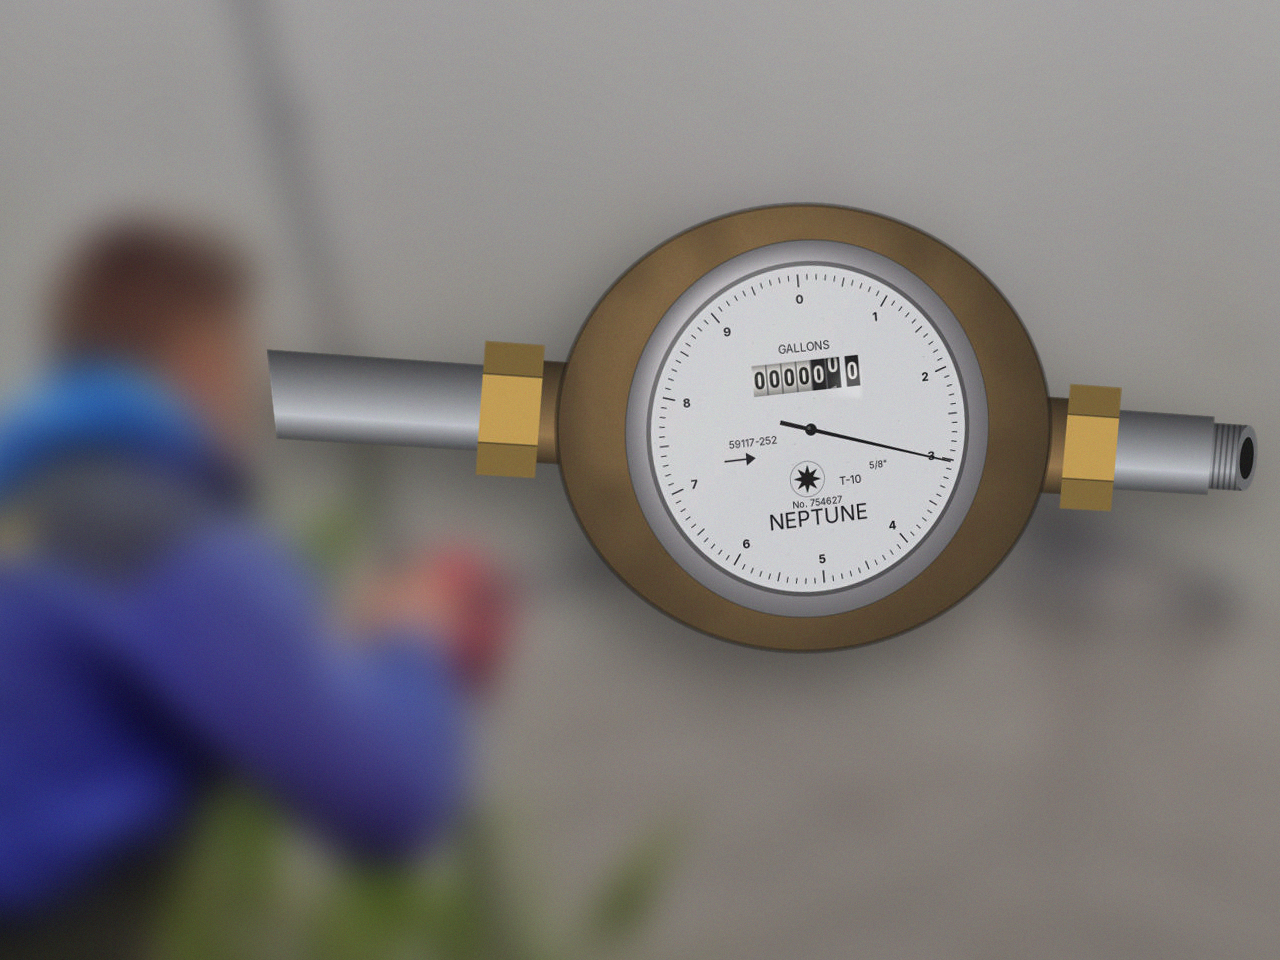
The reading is 3.0 gal
